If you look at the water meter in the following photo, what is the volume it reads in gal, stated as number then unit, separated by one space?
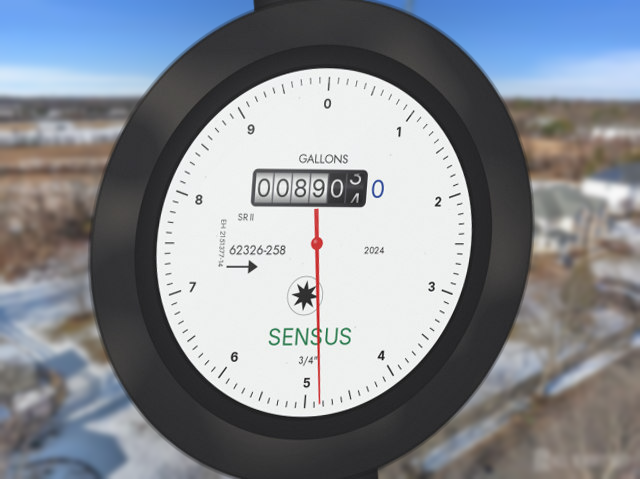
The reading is 89034.8 gal
